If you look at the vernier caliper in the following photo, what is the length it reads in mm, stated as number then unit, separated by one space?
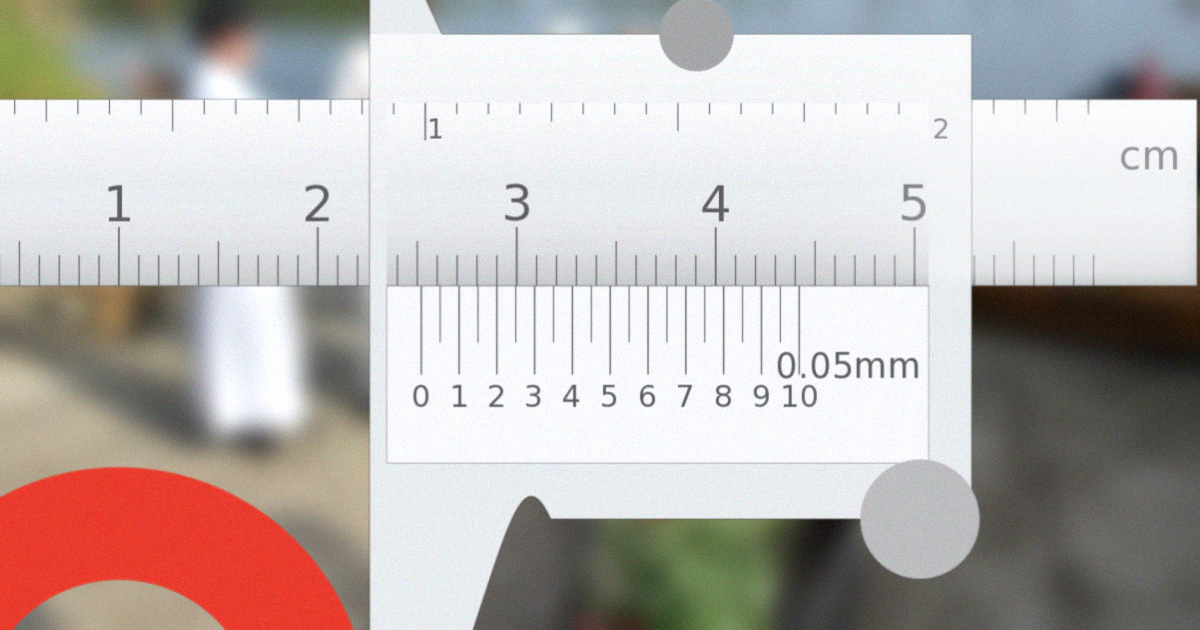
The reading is 25.2 mm
